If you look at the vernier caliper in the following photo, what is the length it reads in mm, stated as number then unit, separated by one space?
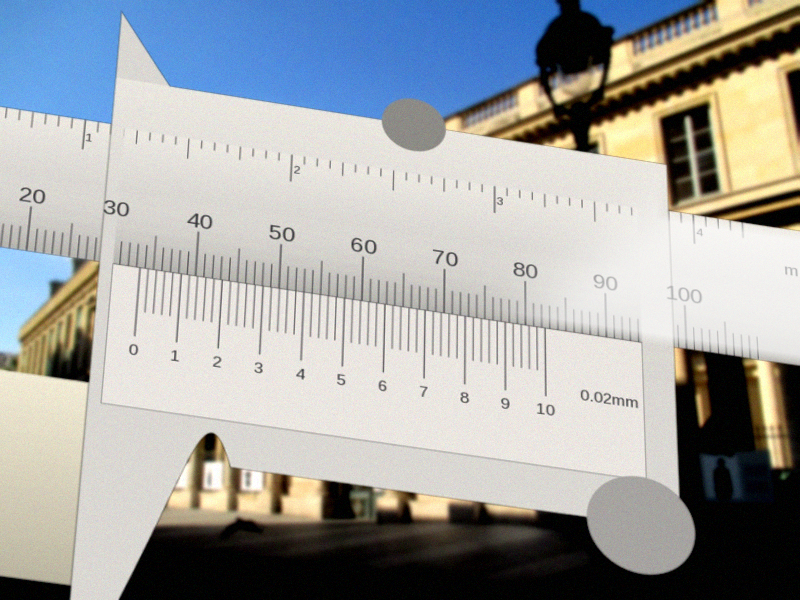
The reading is 33.4 mm
